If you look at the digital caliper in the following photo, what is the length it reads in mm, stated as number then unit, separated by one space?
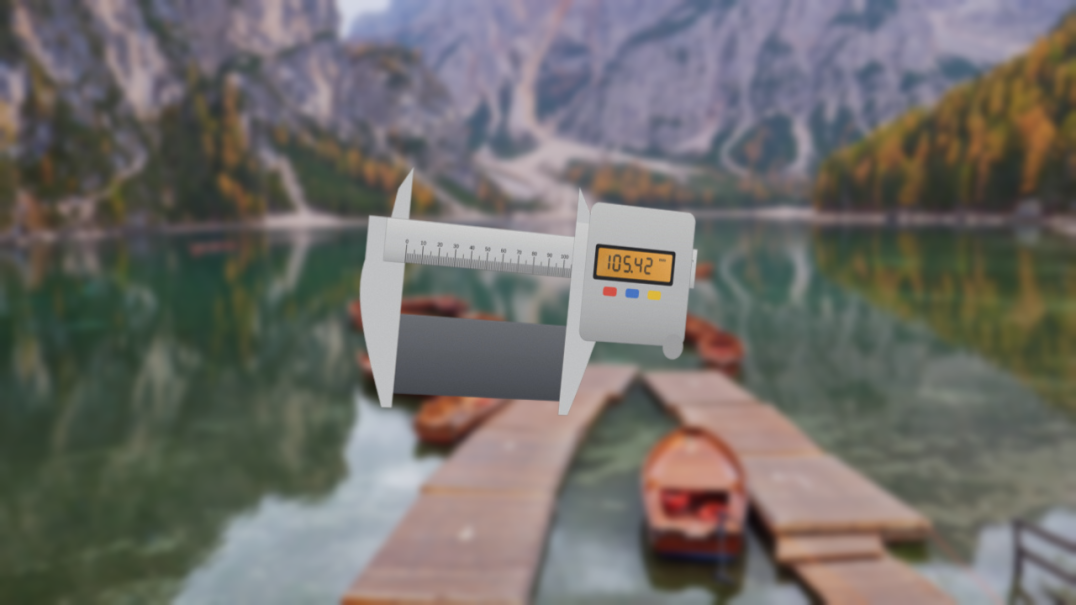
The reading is 105.42 mm
